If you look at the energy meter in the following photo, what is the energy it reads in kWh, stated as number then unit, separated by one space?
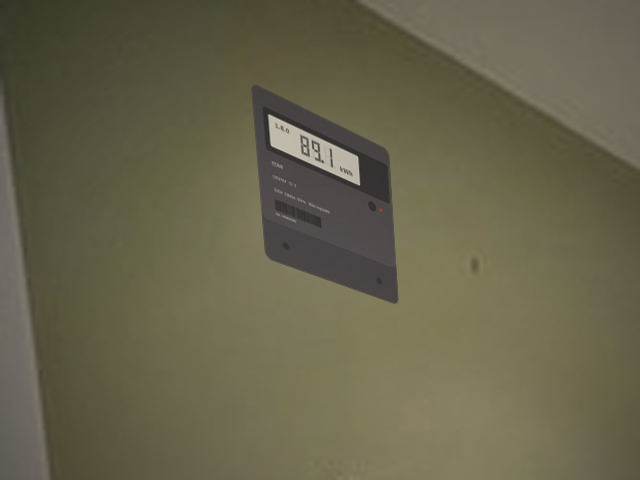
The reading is 89.1 kWh
